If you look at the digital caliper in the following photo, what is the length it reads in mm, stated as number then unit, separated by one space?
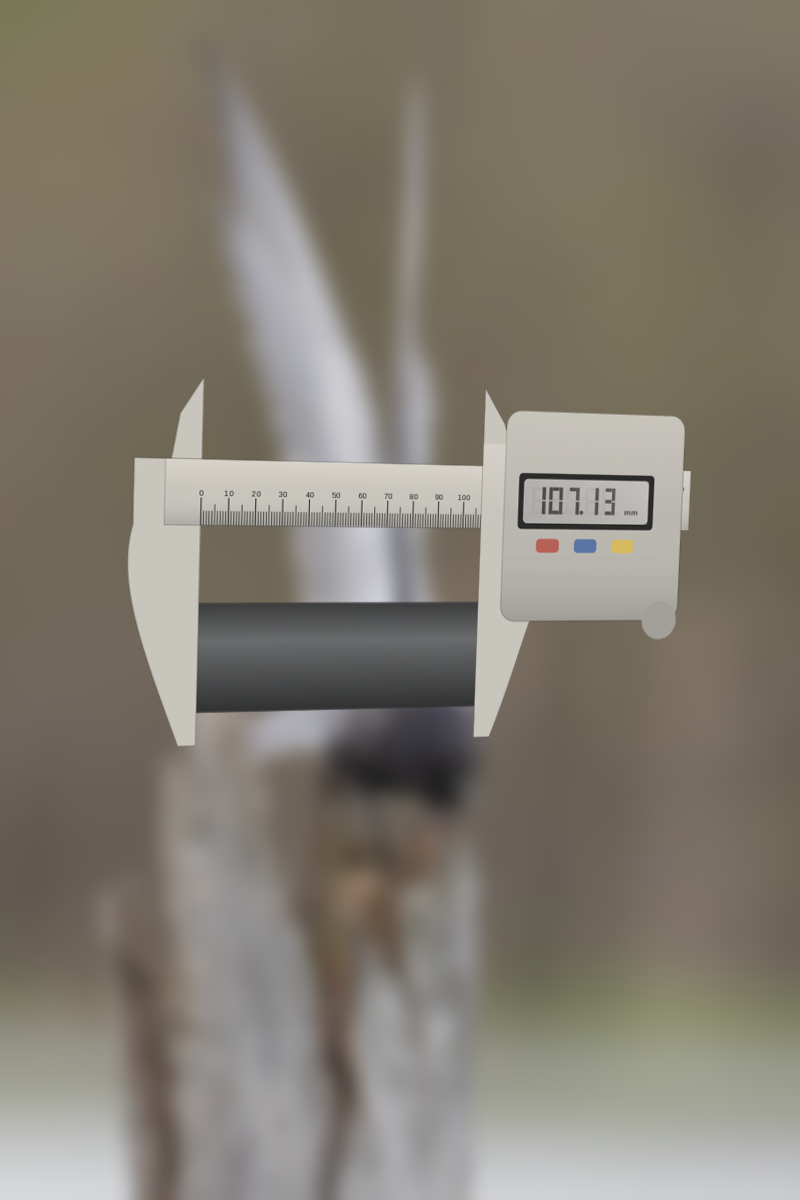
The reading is 107.13 mm
